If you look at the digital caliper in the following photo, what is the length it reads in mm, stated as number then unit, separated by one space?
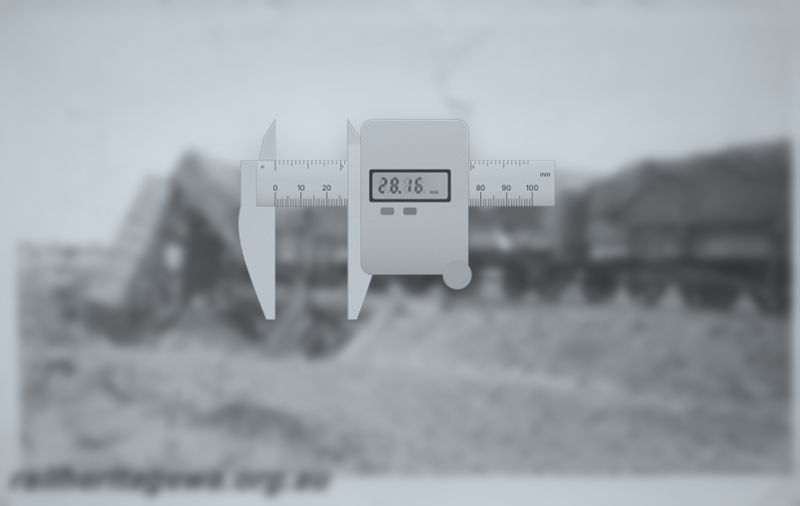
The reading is 28.16 mm
